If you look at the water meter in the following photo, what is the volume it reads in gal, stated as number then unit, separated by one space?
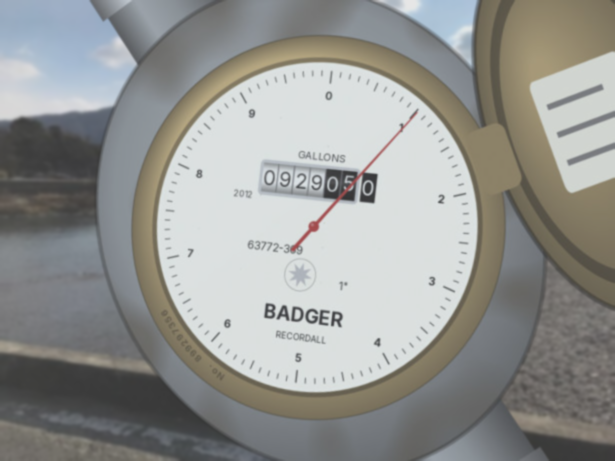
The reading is 929051.0 gal
